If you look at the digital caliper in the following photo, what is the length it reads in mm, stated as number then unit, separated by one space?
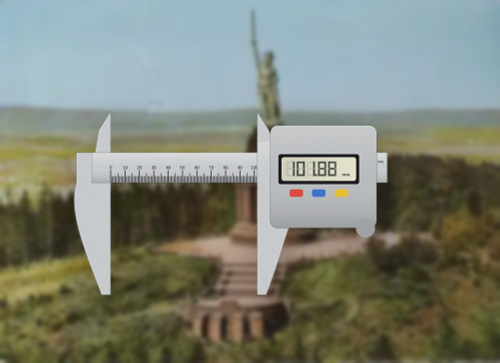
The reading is 101.88 mm
